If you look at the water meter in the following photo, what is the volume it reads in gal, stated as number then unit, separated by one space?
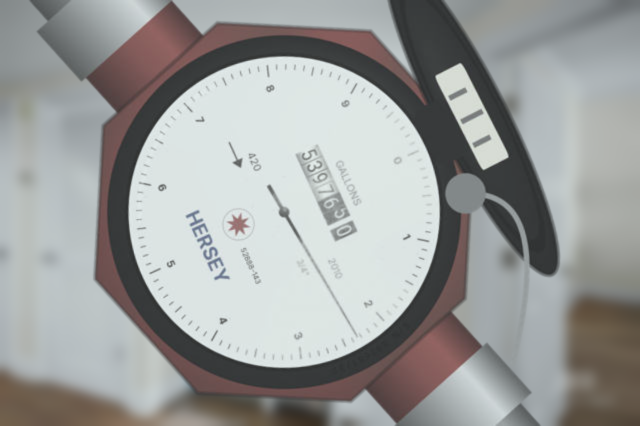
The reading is 5397652.3 gal
